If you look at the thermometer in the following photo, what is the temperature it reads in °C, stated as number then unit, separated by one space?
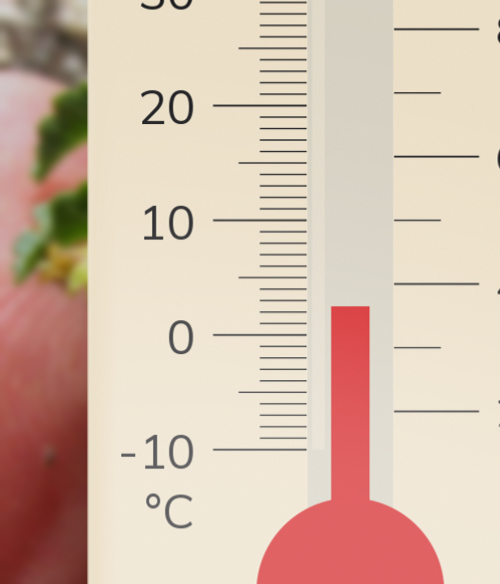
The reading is 2.5 °C
